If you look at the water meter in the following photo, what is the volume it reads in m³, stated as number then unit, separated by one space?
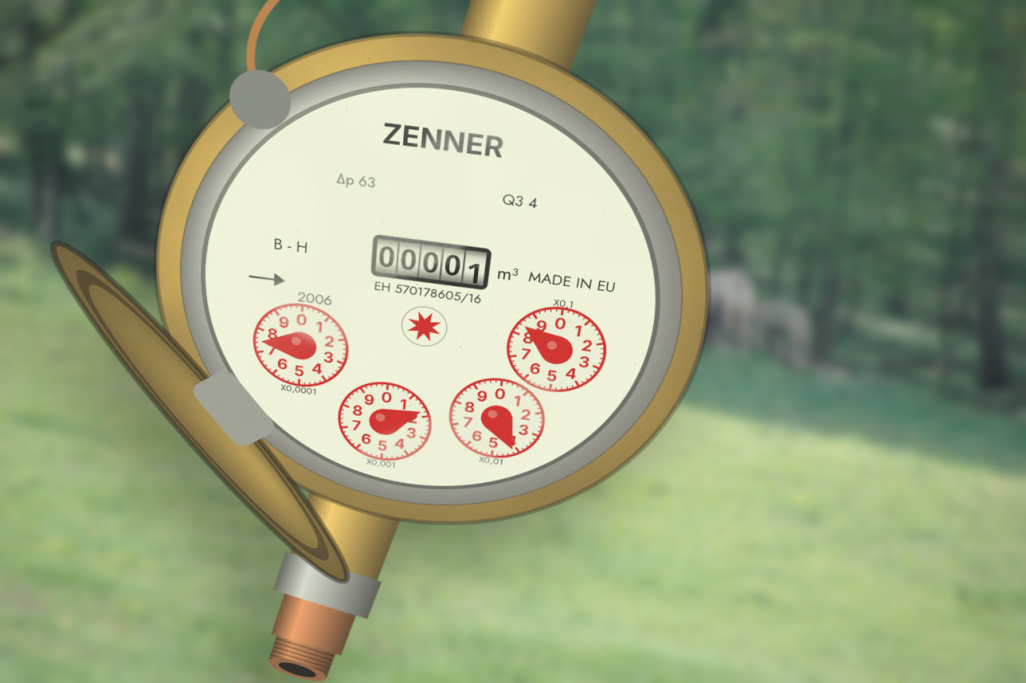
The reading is 0.8417 m³
